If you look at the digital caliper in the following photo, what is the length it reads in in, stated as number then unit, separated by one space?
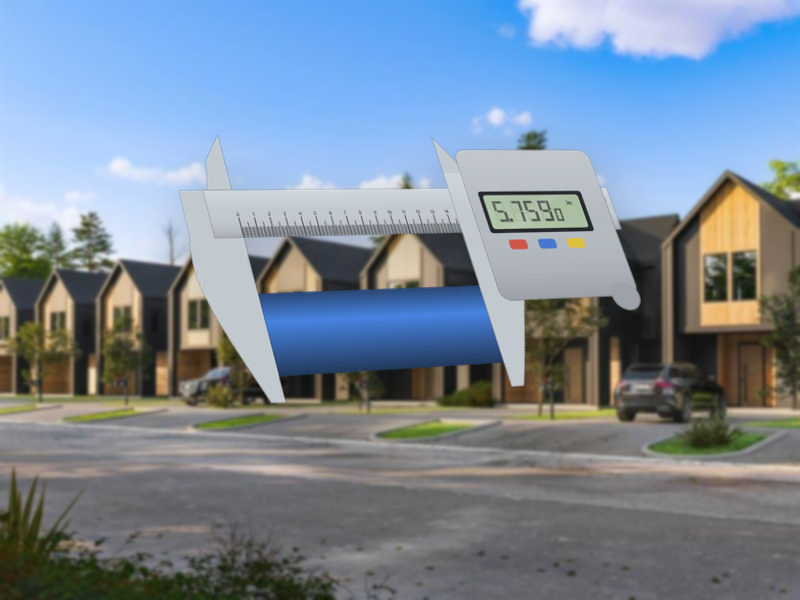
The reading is 5.7590 in
